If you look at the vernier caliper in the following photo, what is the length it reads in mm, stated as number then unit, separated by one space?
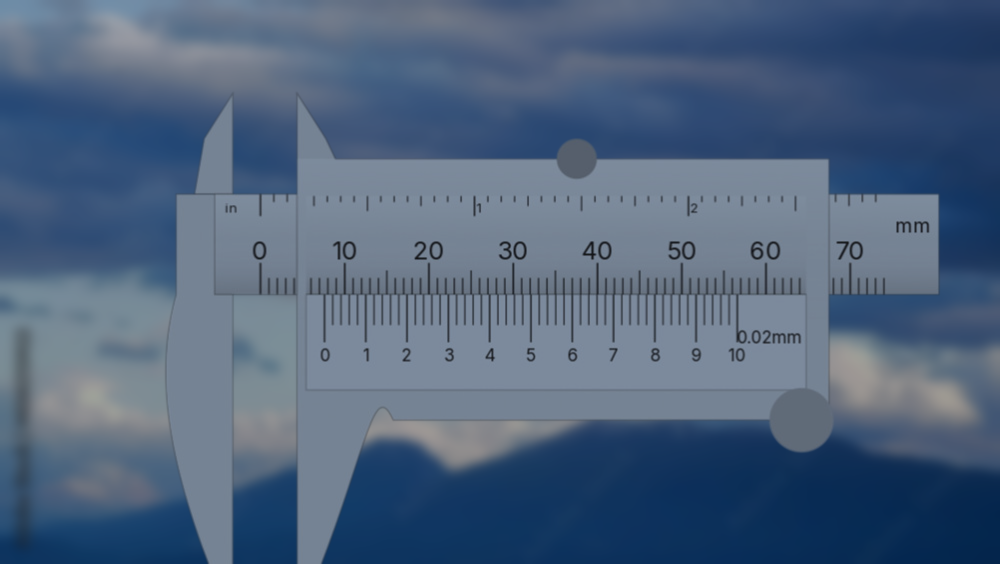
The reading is 7.6 mm
